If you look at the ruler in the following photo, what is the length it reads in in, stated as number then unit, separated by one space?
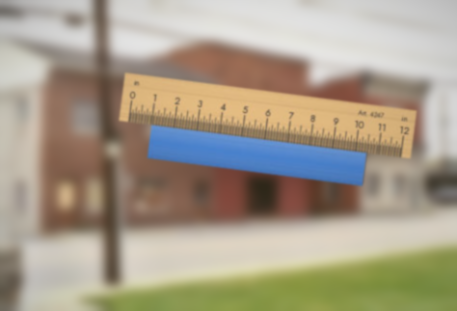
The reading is 9.5 in
